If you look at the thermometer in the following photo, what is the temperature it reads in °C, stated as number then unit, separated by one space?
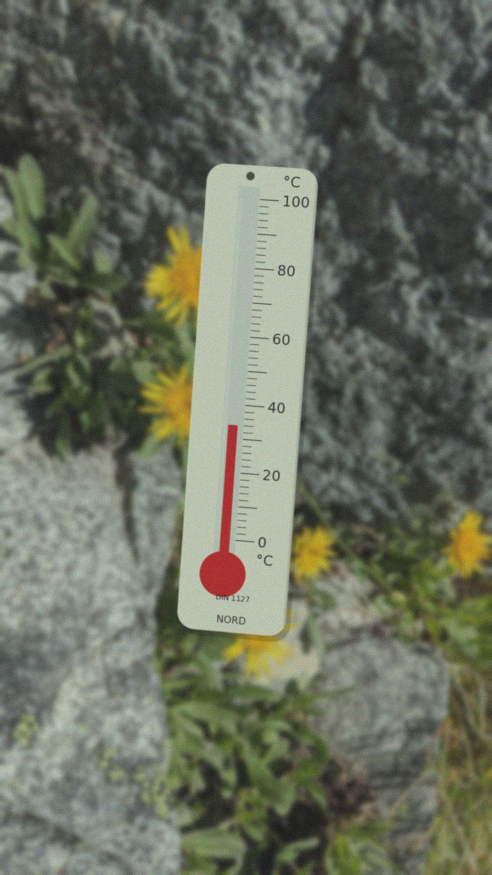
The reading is 34 °C
